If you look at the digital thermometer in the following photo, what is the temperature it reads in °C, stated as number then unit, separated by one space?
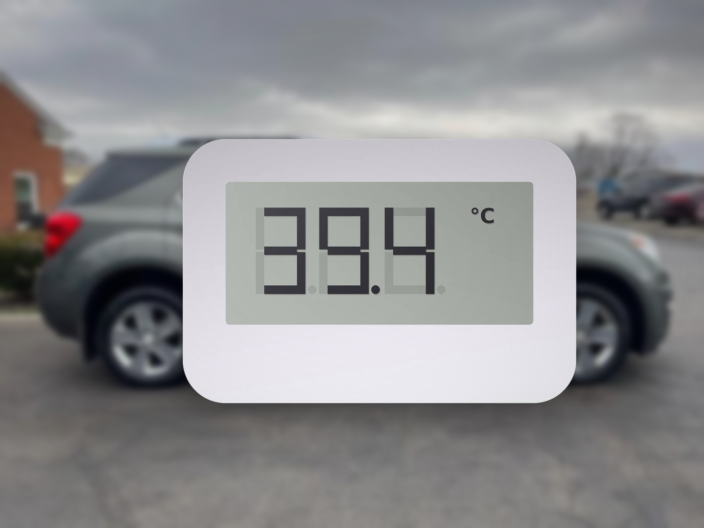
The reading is 39.4 °C
